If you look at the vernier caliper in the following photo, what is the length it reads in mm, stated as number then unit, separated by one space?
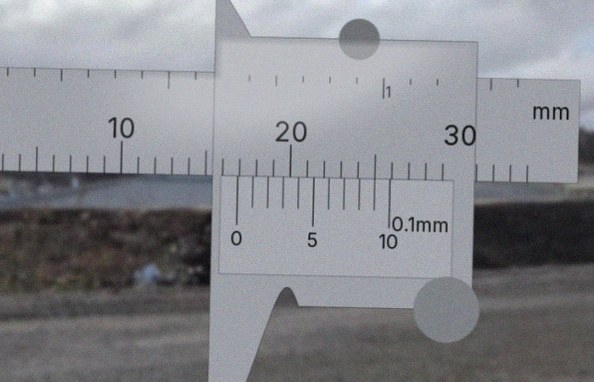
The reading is 16.9 mm
